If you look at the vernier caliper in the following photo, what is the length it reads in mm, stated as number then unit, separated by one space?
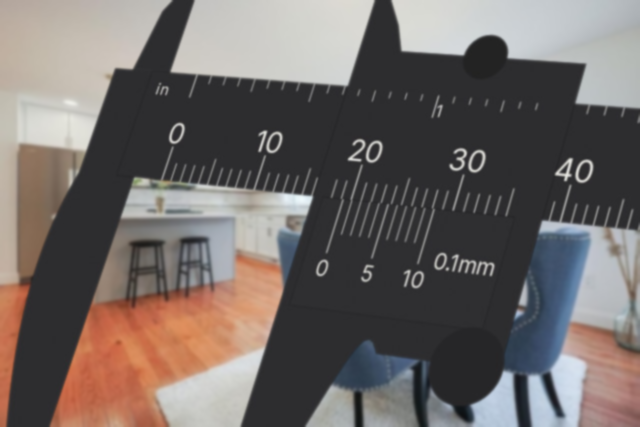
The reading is 19.2 mm
